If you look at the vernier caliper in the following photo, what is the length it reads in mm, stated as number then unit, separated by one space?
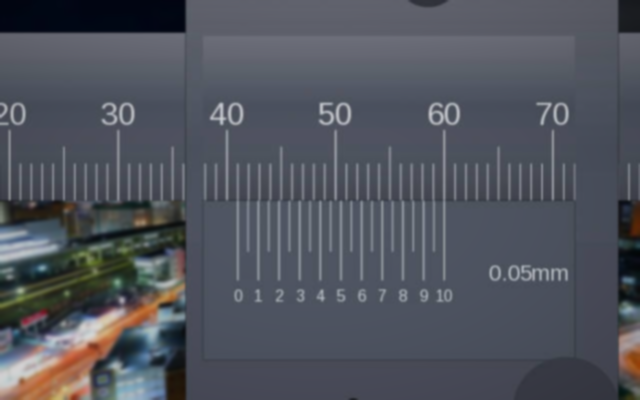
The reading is 41.0 mm
